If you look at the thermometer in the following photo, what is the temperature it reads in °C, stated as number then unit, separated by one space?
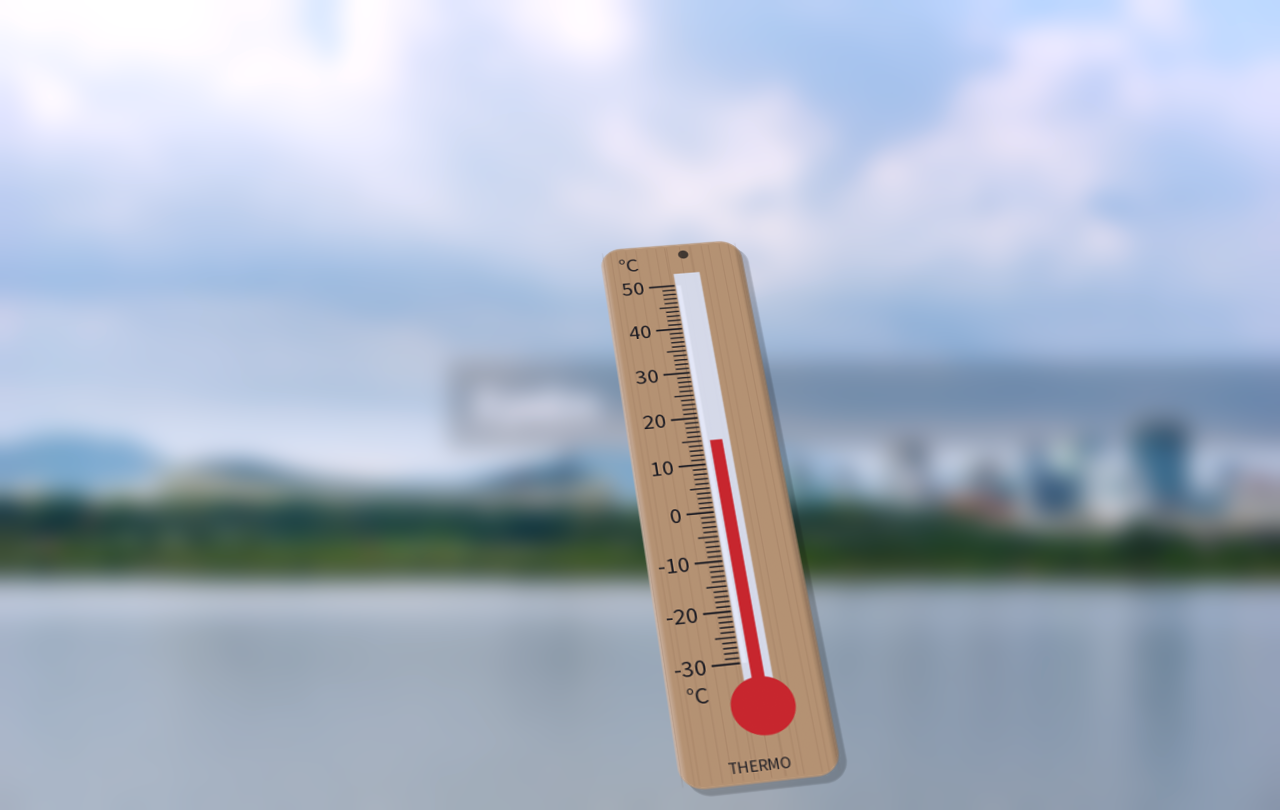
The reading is 15 °C
